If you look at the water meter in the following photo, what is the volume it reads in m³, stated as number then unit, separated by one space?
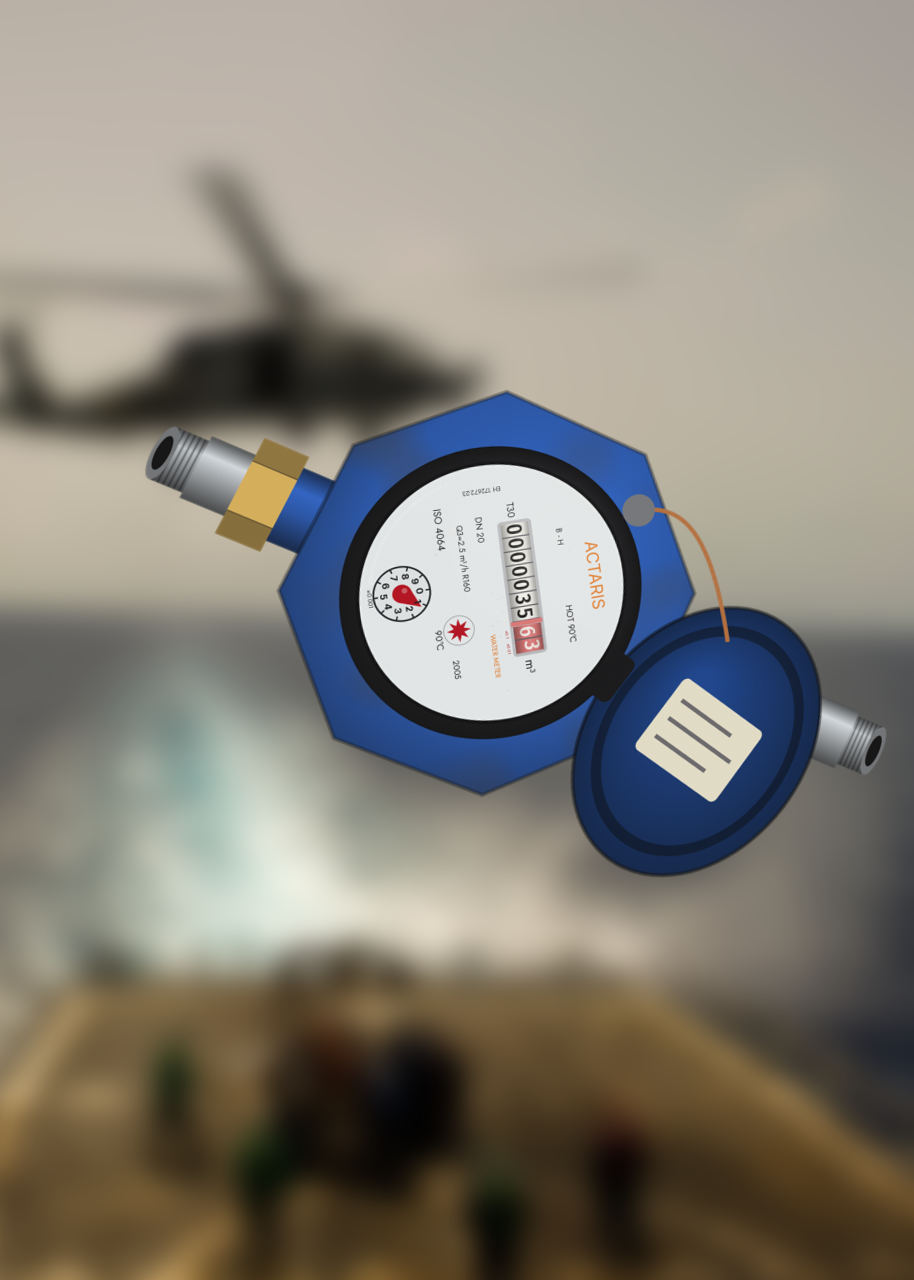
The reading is 35.631 m³
